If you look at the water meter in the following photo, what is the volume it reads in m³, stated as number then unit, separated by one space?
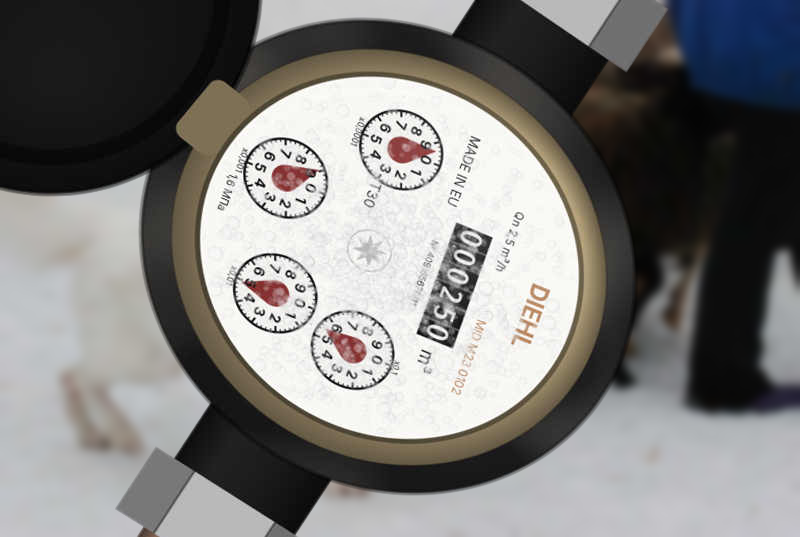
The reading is 250.5489 m³
